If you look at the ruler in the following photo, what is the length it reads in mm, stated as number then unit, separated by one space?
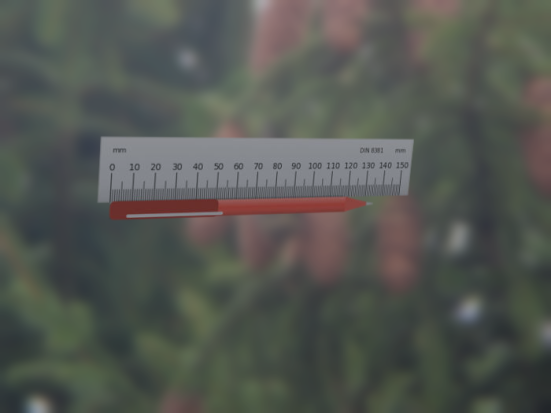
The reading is 135 mm
